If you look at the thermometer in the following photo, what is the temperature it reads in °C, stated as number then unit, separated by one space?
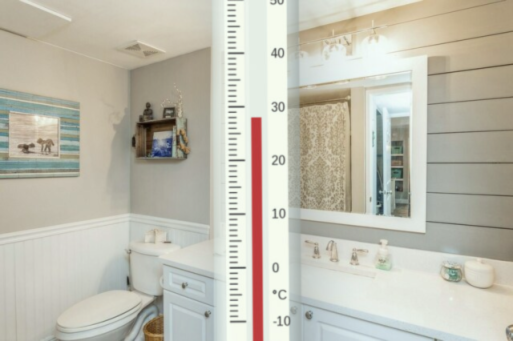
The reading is 28 °C
